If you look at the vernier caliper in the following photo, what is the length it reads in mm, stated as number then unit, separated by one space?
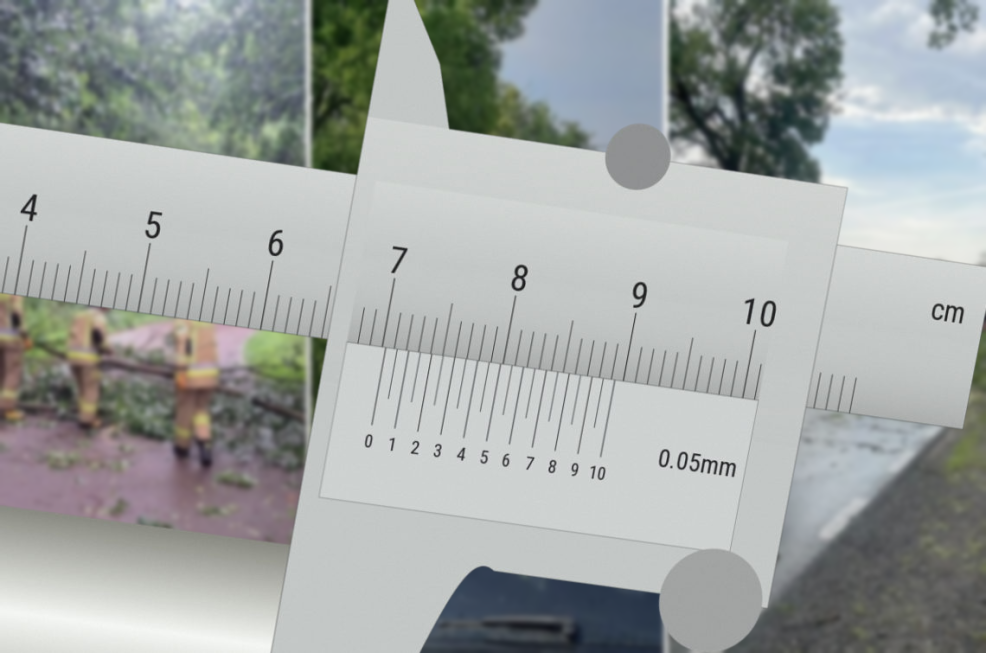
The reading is 70.3 mm
